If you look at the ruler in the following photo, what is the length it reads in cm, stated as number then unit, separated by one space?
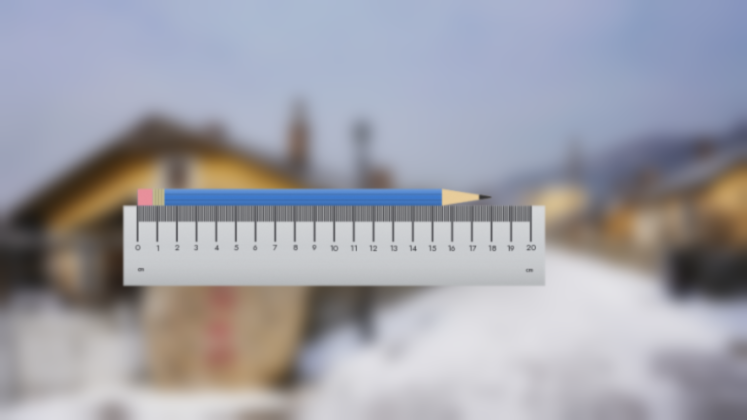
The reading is 18 cm
